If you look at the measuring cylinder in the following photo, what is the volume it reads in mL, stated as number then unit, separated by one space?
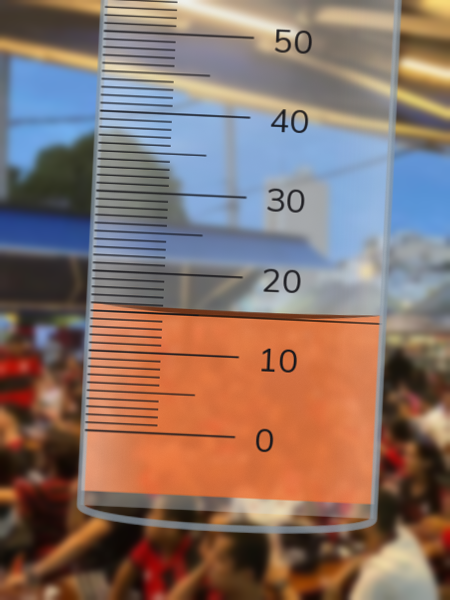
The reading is 15 mL
